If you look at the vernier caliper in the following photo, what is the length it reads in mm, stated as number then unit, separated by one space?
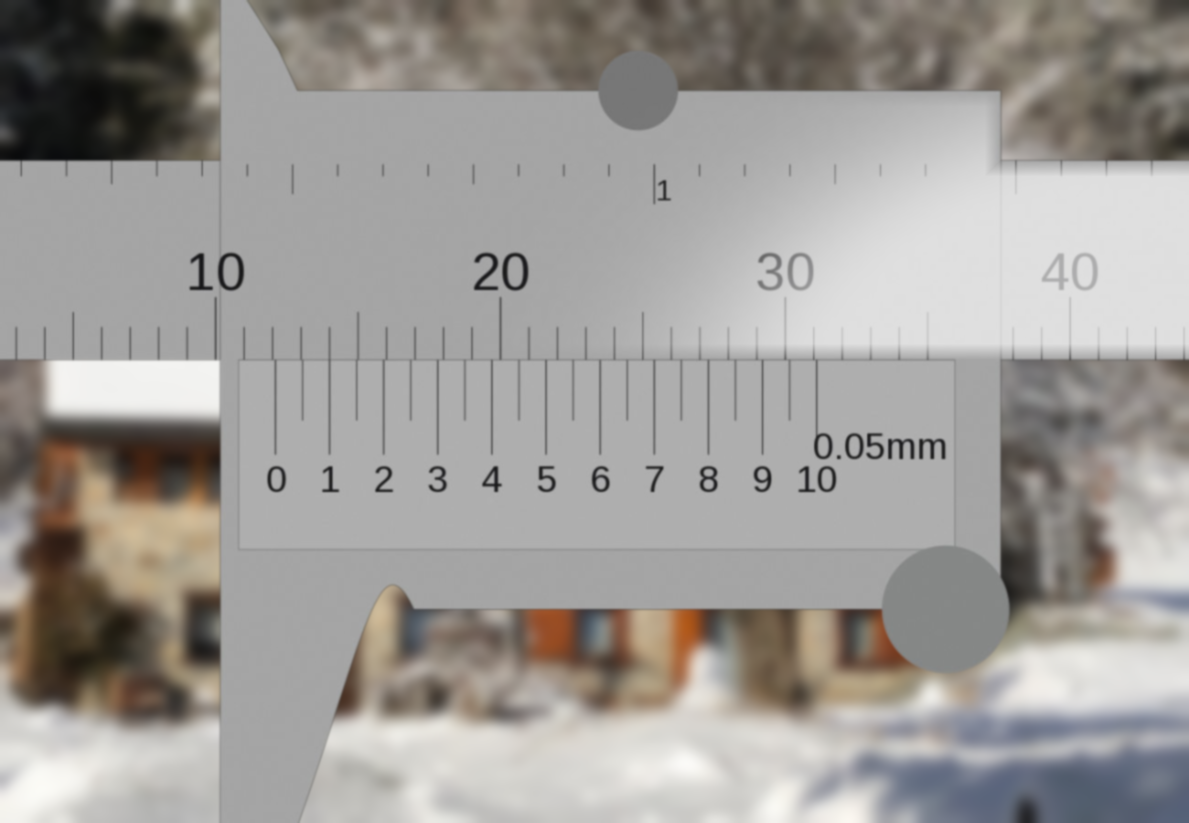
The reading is 12.10 mm
